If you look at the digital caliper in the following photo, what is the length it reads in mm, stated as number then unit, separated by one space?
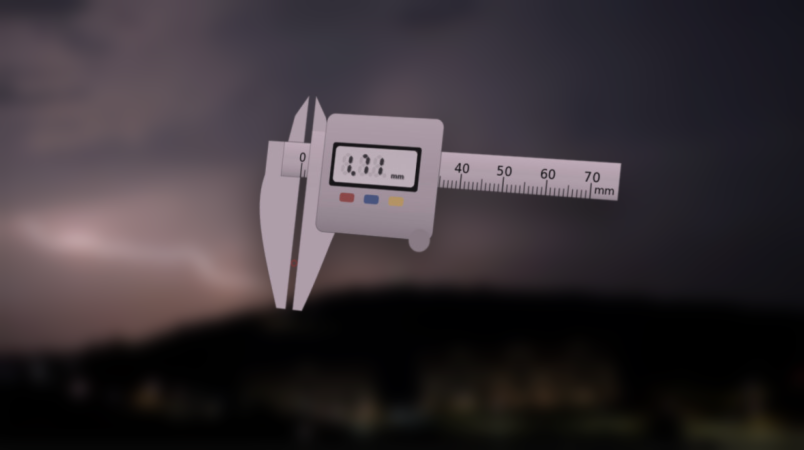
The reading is 1.71 mm
